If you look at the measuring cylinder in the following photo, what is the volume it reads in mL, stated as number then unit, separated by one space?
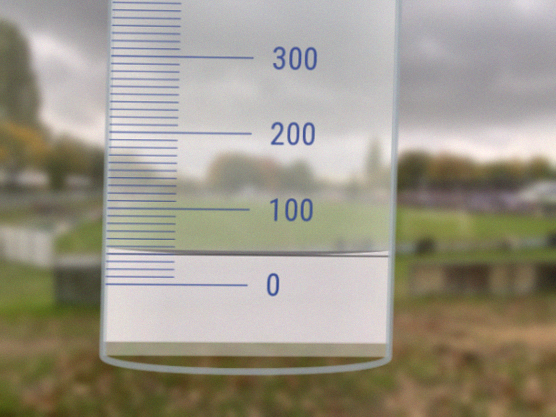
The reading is 40 mL
